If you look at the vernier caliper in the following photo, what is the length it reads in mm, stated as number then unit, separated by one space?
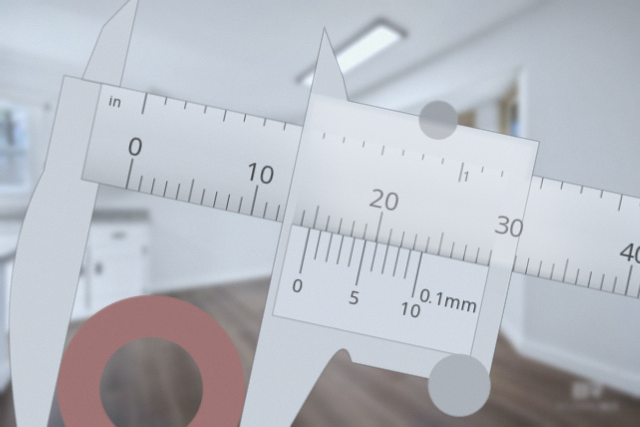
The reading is 14.7 mm
